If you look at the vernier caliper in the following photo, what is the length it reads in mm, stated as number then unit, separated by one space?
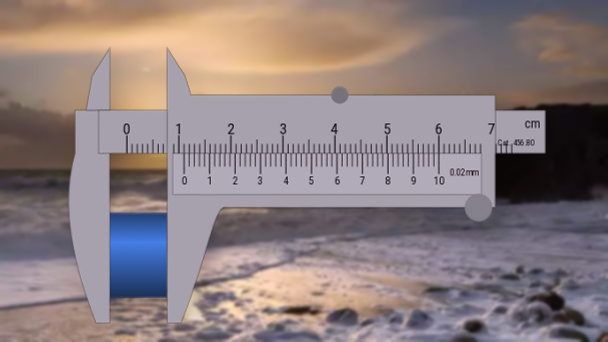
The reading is 11.0 mm
